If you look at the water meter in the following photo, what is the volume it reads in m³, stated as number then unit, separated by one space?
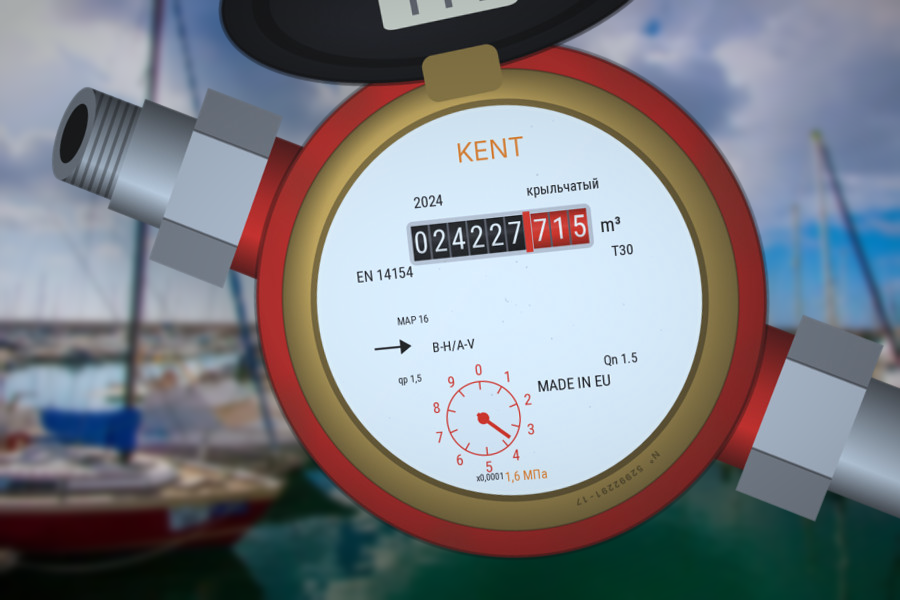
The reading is 24227.7153 m³
